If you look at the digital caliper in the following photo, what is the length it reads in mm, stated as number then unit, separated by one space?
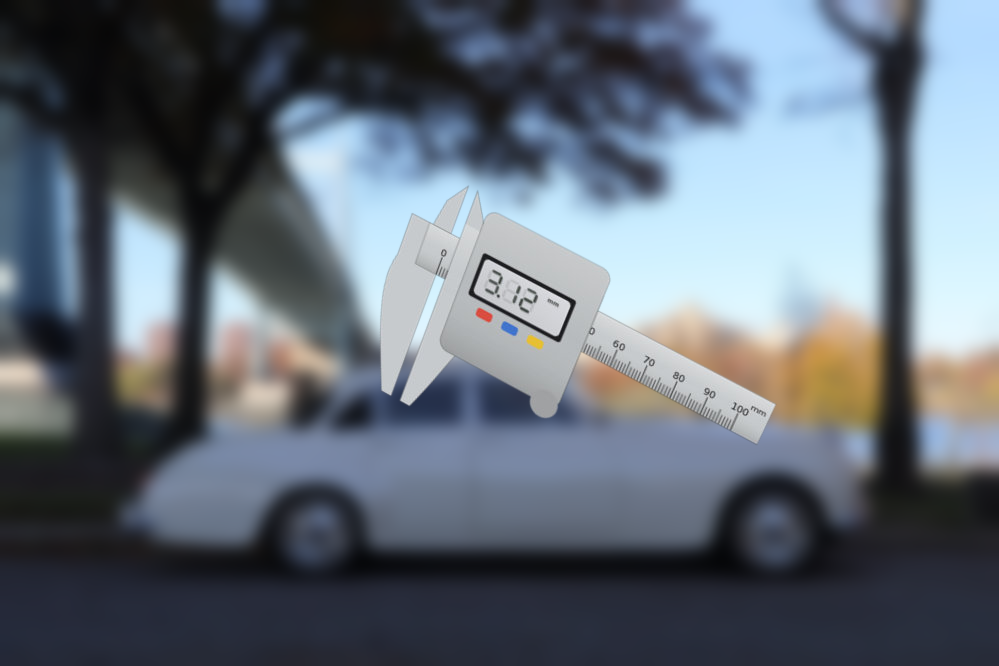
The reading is 3.12 mm
